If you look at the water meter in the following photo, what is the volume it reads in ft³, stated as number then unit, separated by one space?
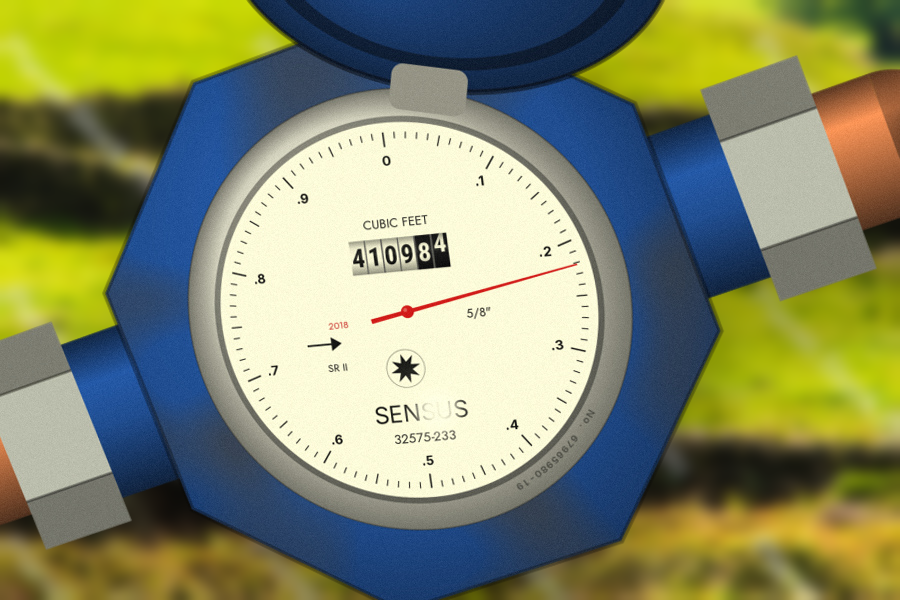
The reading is 410984.22 ft³
